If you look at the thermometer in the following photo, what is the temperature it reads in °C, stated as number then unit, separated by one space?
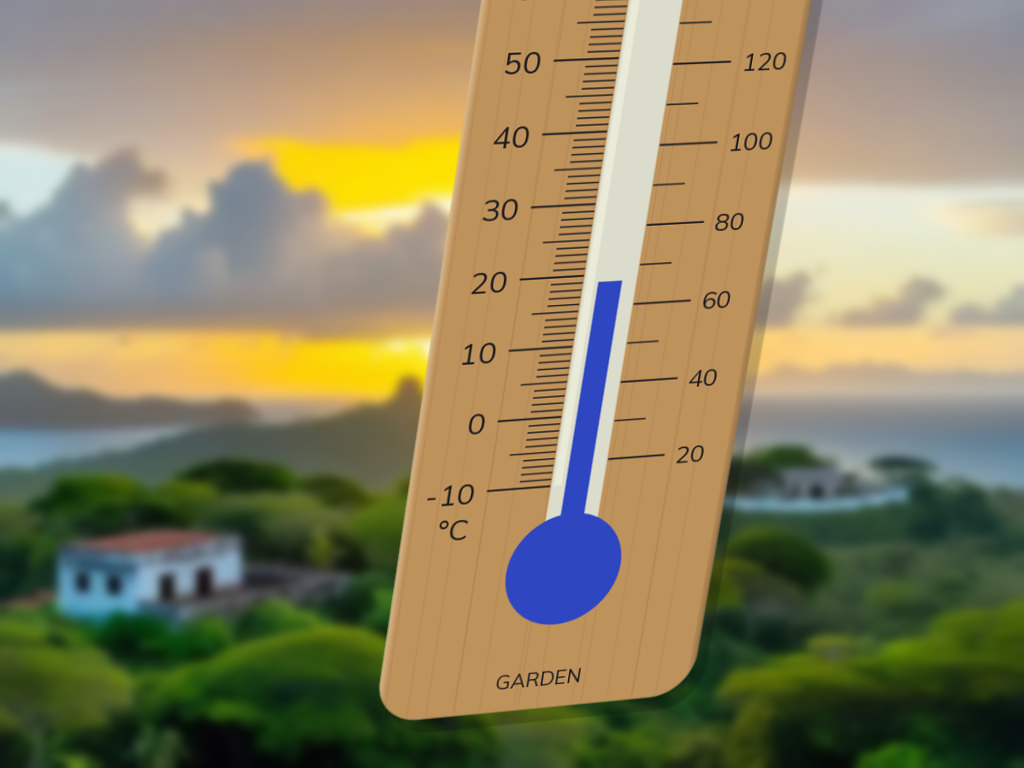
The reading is 19 °C
